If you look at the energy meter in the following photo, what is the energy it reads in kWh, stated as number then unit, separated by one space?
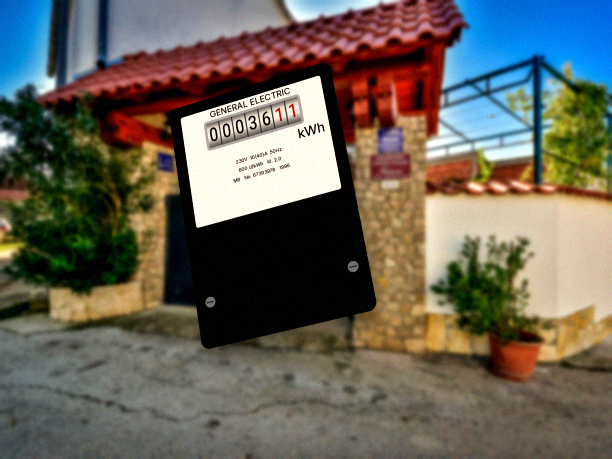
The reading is 36.11 kWh
